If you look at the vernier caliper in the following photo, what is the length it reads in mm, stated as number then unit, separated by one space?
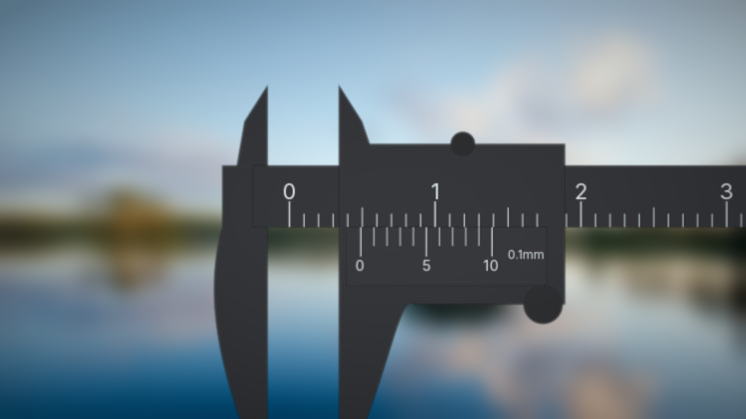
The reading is 4.9 mm
